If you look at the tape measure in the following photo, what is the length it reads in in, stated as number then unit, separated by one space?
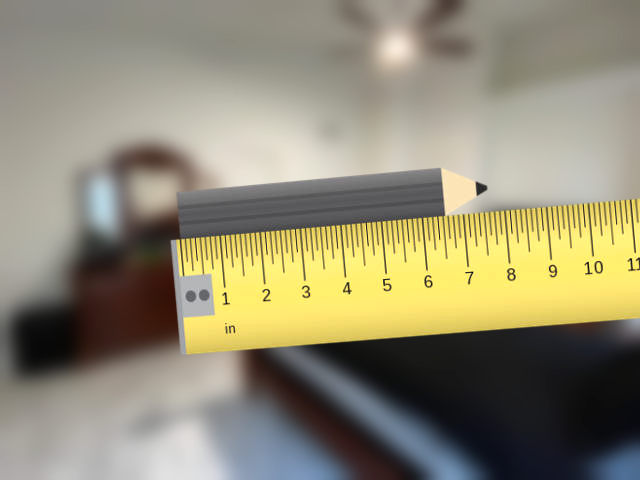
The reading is 7.625 in
